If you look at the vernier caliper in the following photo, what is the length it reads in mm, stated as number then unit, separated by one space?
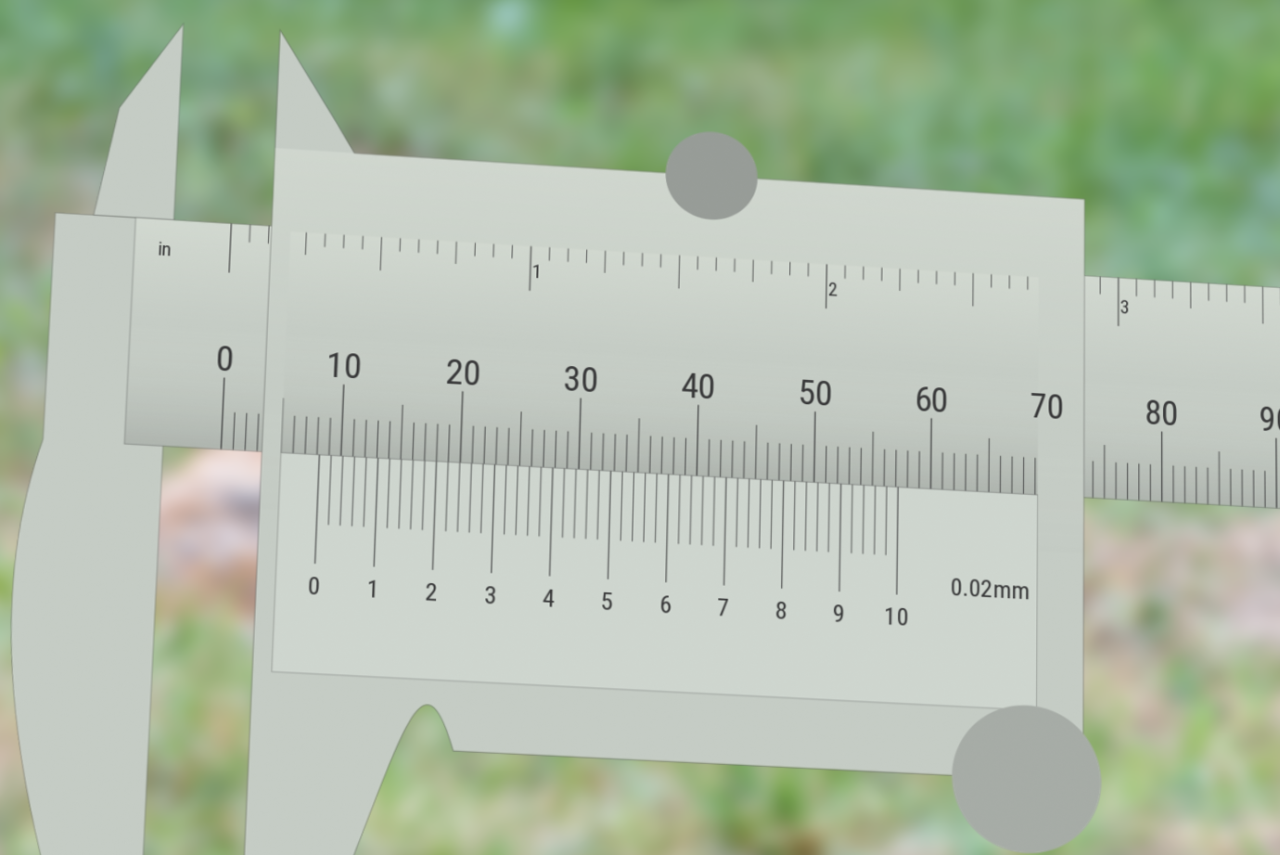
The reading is 8.2 mm
